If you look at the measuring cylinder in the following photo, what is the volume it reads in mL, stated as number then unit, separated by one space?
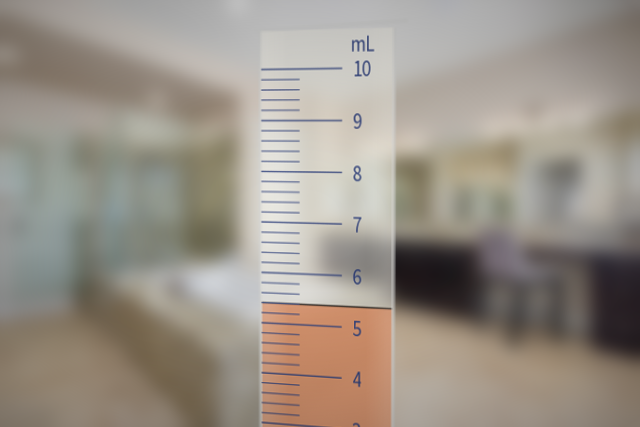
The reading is 5.4 mL
